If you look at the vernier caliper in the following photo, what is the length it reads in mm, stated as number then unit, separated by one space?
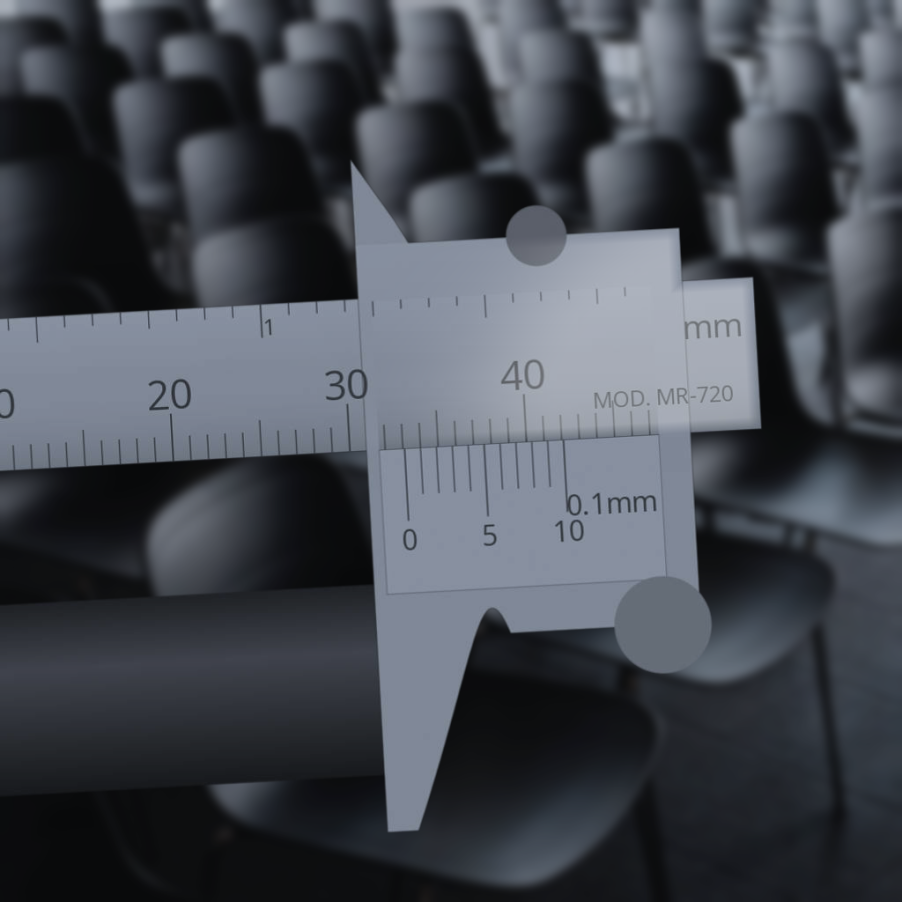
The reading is 33.1 mm
